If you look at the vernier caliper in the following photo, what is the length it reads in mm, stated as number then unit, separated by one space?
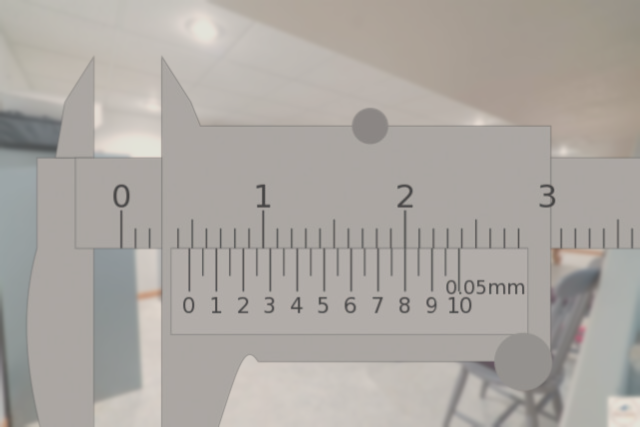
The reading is 4.8 mm
